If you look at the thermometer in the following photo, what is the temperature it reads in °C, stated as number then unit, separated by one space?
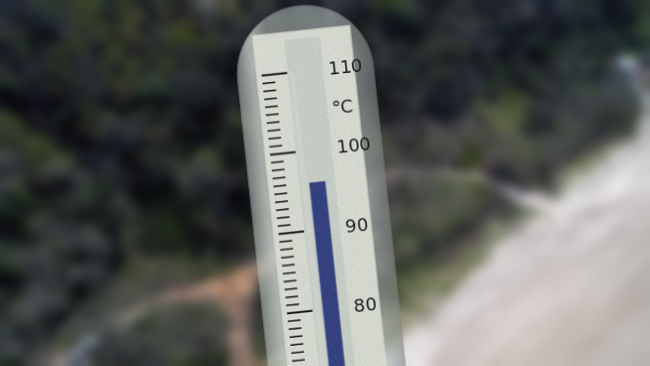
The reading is 96 °C
